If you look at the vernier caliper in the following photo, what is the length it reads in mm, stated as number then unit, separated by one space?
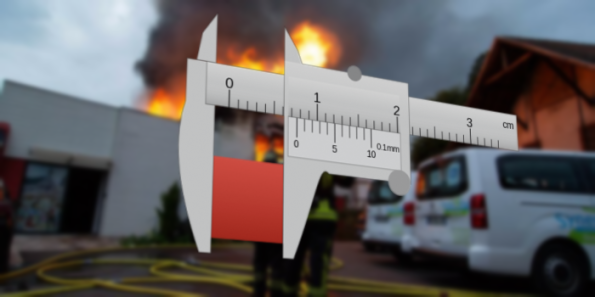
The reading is 7.6 mm
